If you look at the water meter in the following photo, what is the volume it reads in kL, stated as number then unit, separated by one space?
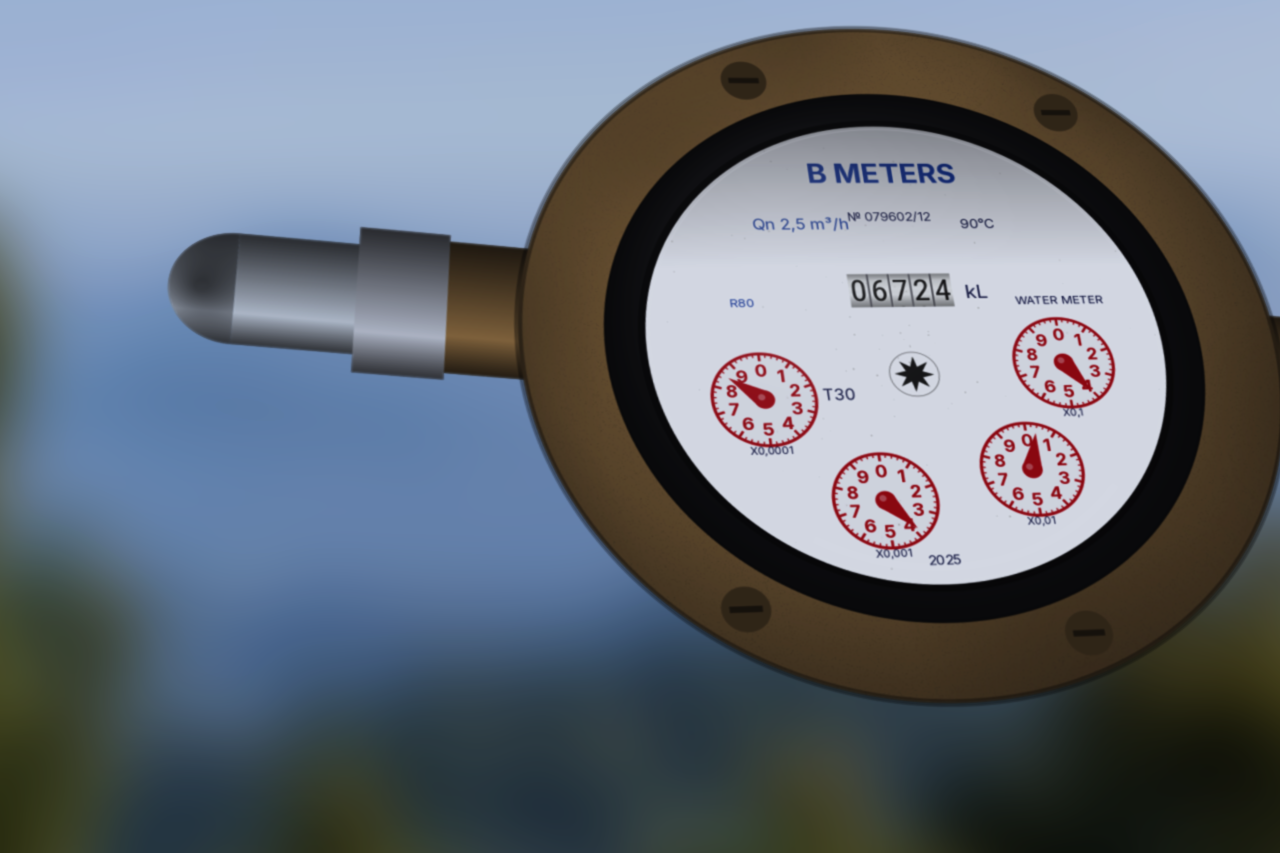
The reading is 6724.4038 kL
